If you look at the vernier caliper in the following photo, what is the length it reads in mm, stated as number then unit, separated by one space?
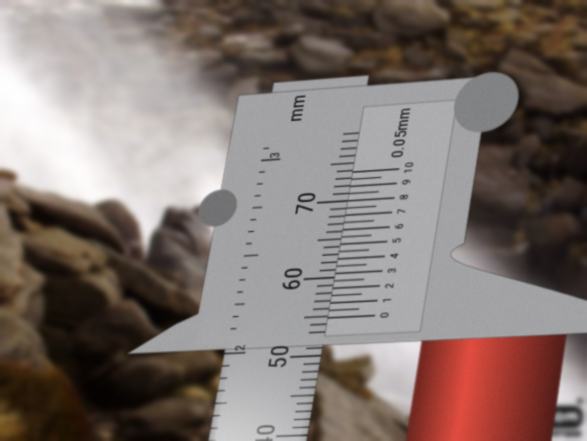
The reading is 54.8 mm
